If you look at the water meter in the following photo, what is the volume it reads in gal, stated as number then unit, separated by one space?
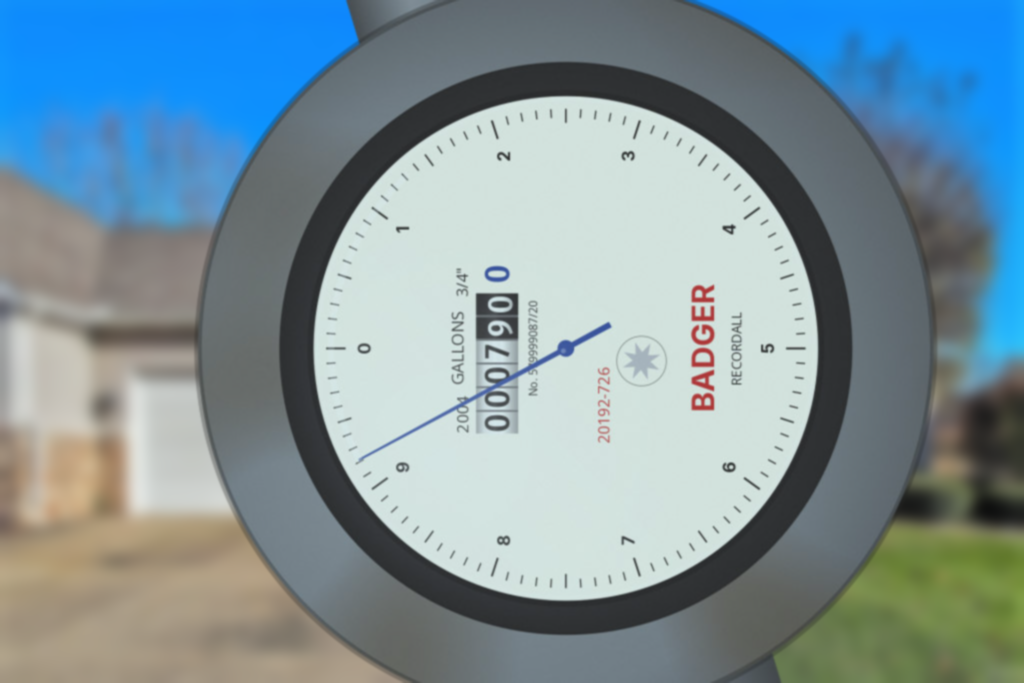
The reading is 7899.2 gal
